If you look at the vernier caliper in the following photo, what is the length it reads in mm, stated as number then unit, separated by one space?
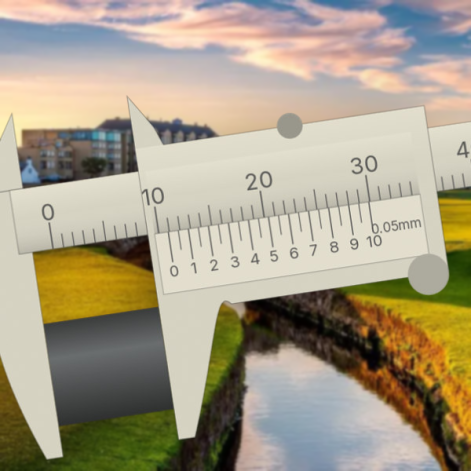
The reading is 10.9 mm
